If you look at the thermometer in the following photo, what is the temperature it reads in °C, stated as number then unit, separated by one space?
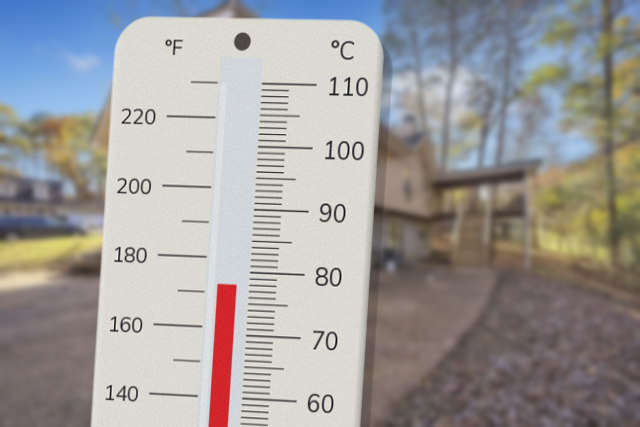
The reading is 78 °C
